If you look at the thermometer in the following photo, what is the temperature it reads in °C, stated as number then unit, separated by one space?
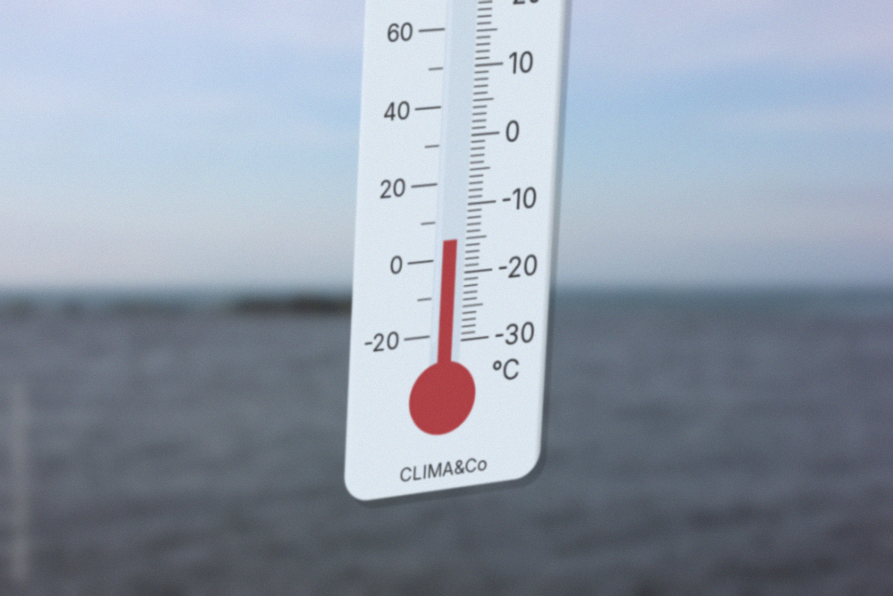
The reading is -15 °C
